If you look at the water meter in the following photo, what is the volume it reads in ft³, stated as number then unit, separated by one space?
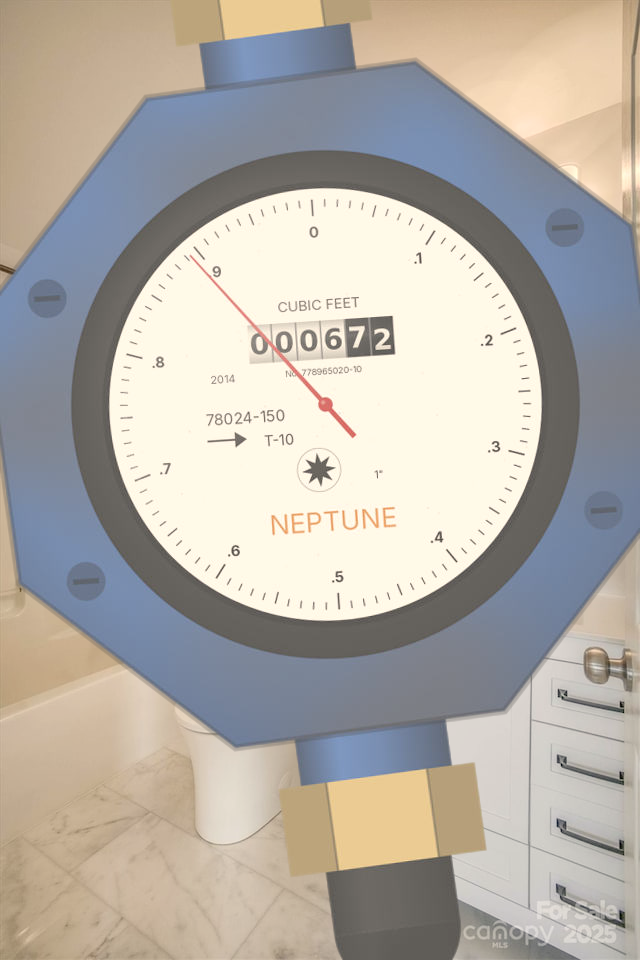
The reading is 671.89 ft³
